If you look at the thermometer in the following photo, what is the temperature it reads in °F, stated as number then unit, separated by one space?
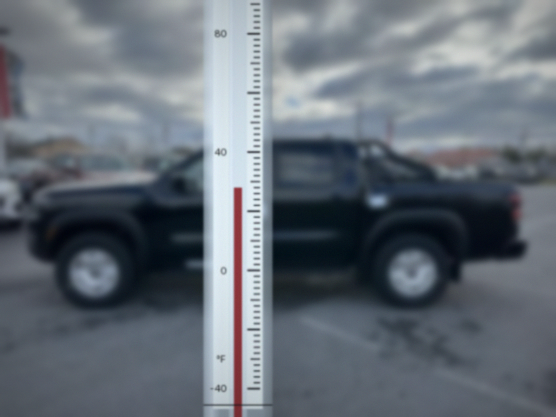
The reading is 28 °F
